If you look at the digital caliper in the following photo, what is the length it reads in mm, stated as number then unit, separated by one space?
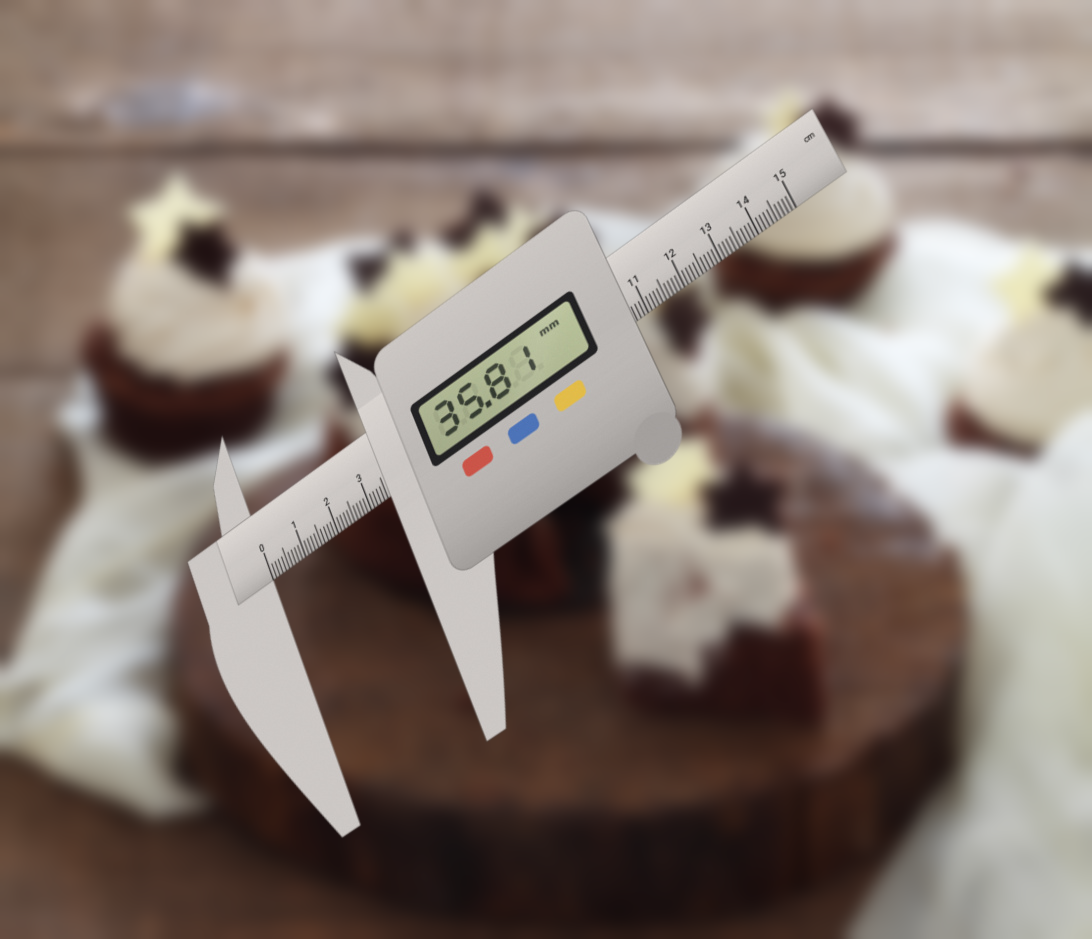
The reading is 35.81 mm
